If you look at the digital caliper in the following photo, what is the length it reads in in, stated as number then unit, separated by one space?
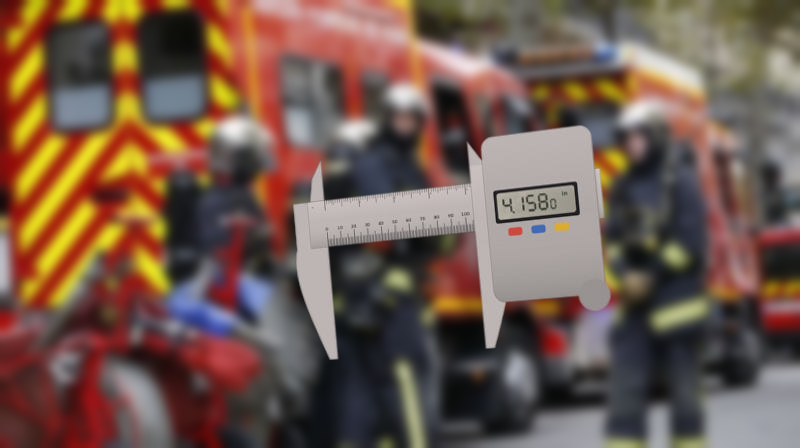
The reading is 4.1580 in
